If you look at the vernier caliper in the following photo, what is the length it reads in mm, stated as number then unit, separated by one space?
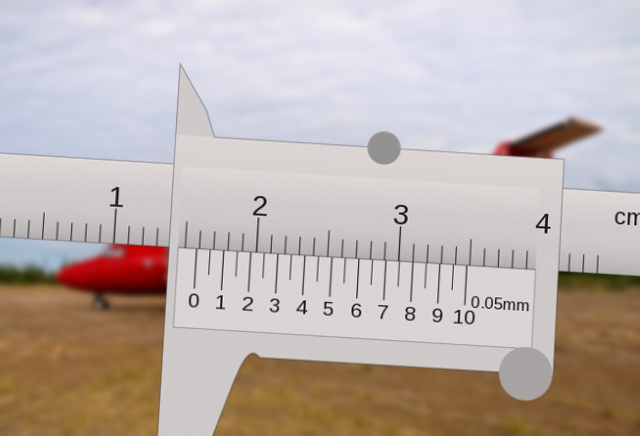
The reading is 15.8 mm
